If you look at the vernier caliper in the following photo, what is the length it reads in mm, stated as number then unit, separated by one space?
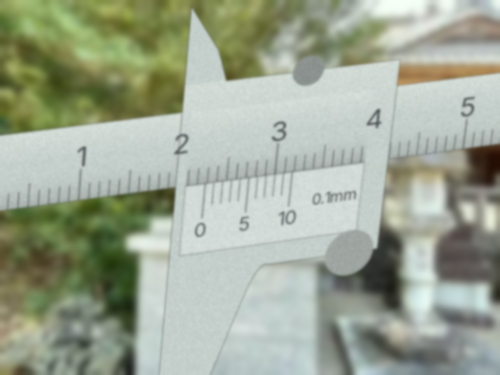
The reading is 22.8 mm
